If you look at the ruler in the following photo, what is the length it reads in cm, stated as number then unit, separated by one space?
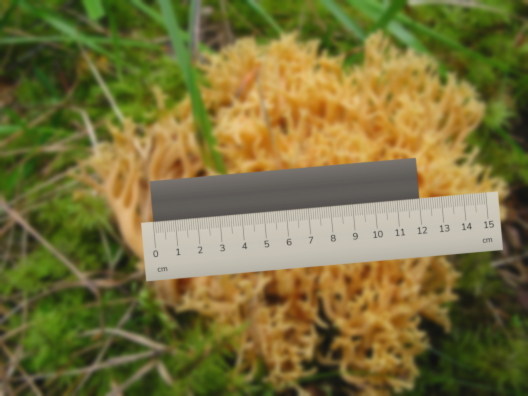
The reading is 12 cm
